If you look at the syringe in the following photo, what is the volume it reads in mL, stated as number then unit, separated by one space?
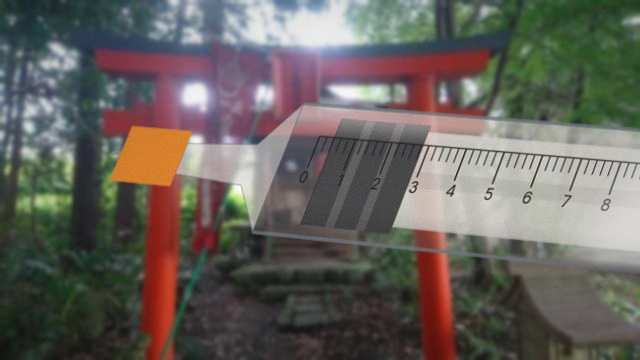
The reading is 0.4 mL
